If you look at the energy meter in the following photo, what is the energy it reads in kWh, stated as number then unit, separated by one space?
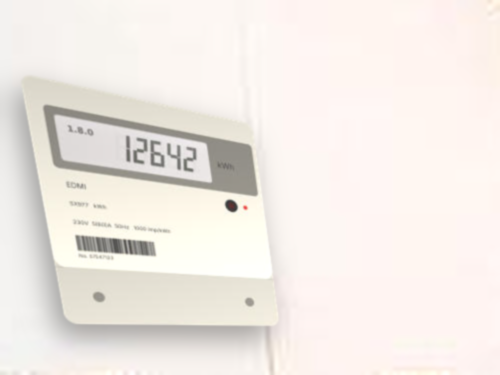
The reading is 12642 kWh
